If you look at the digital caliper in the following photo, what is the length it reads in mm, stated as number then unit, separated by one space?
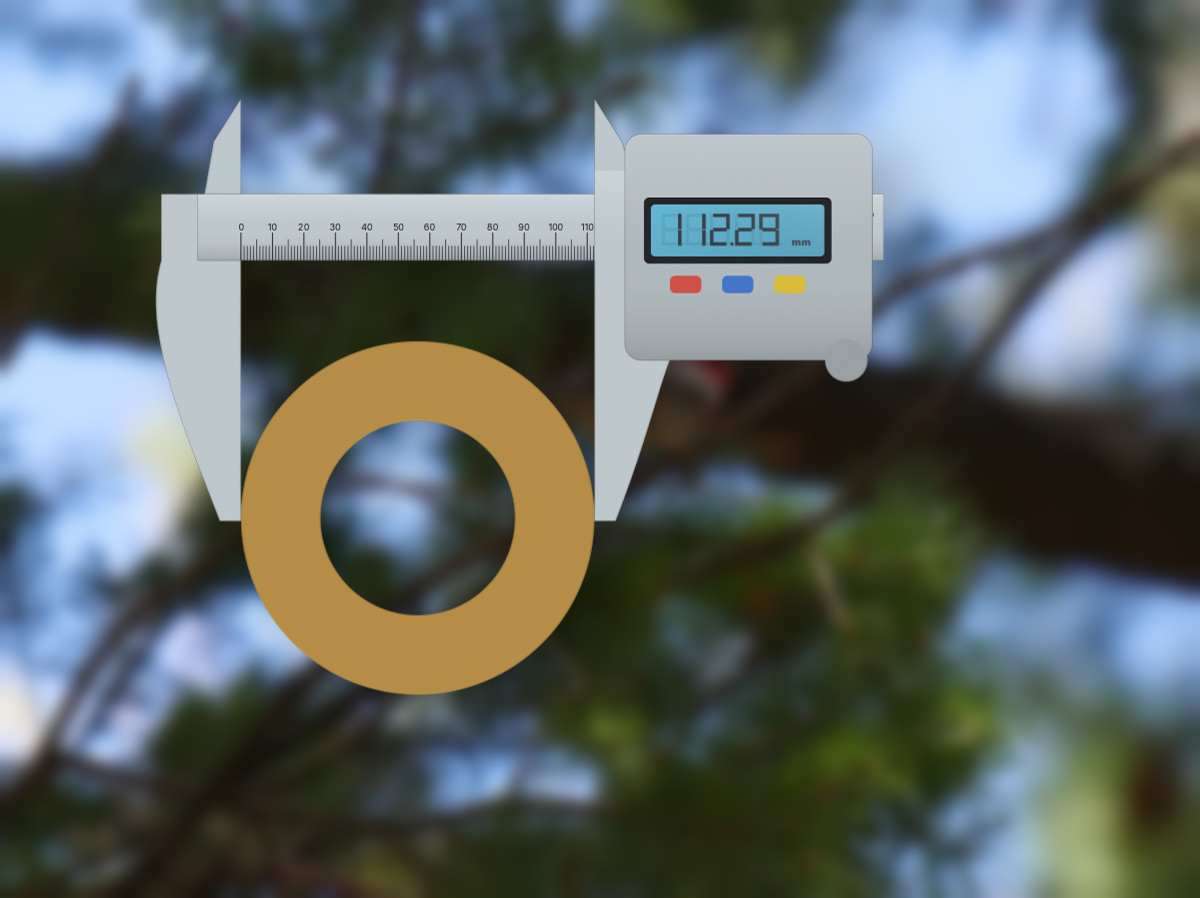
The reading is 112.29 mm
